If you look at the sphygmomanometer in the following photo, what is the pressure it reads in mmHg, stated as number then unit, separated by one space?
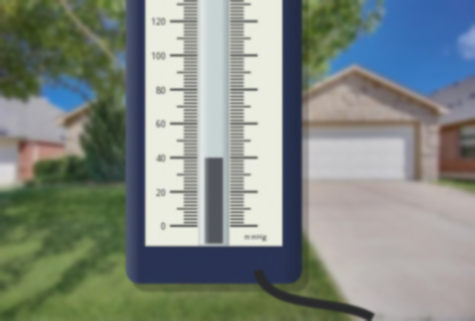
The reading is 40 mmHg
